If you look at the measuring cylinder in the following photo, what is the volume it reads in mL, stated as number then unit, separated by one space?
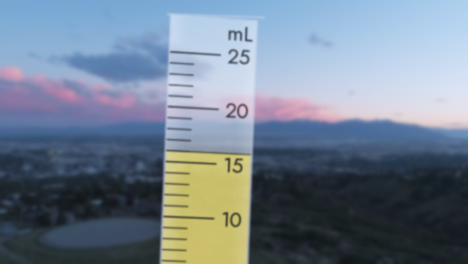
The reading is 16 mL
